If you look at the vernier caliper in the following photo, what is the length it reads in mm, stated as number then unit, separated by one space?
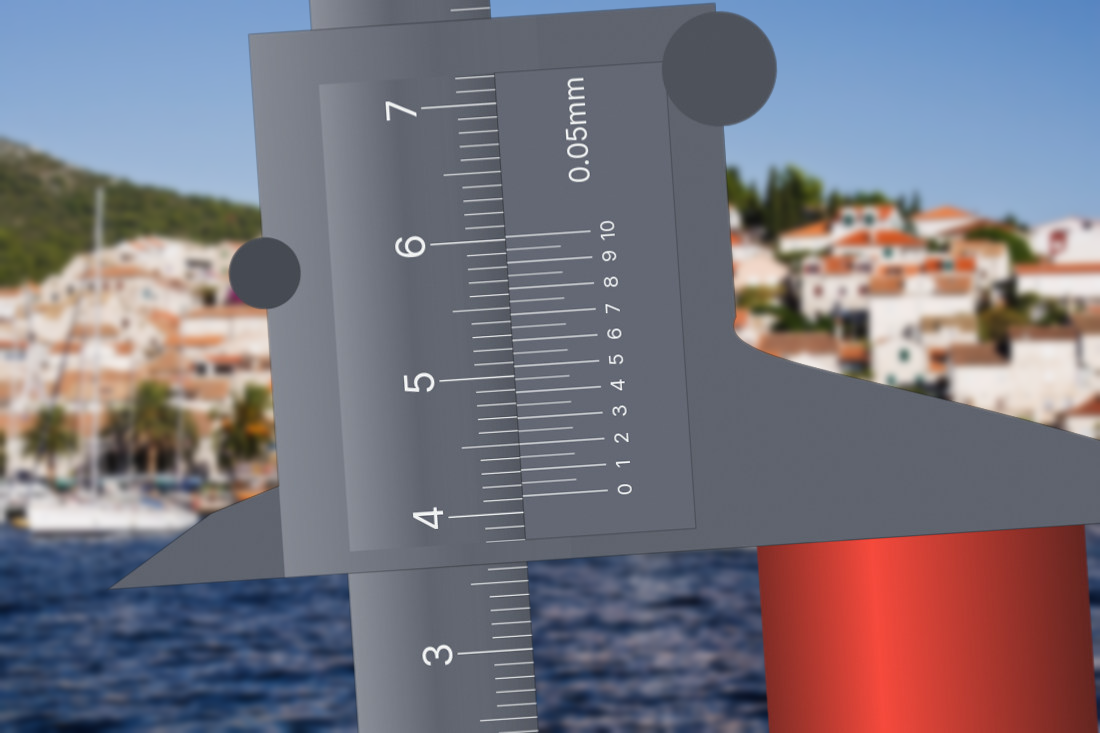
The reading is 41.2 mm
